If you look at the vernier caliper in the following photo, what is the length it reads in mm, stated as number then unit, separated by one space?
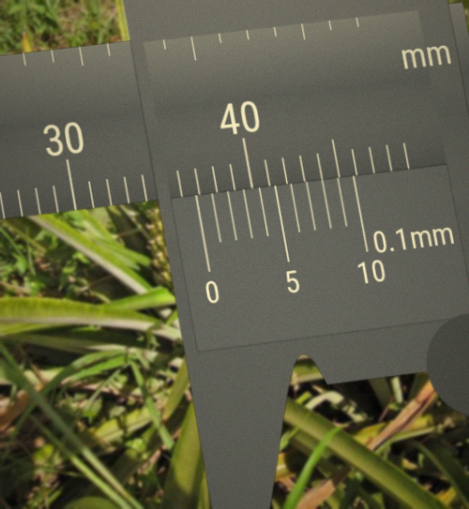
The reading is 36.8 mm
